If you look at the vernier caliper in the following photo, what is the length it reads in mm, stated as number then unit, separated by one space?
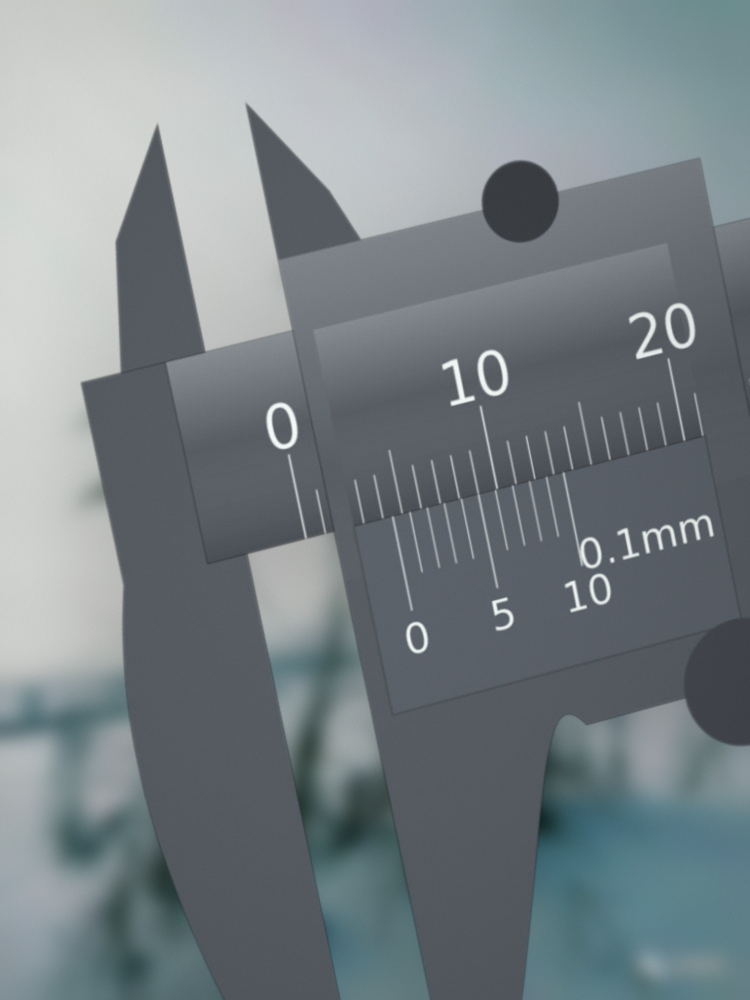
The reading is 4.5 mm
